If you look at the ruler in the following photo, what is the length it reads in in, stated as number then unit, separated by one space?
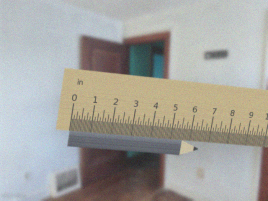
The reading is 6.5 in
